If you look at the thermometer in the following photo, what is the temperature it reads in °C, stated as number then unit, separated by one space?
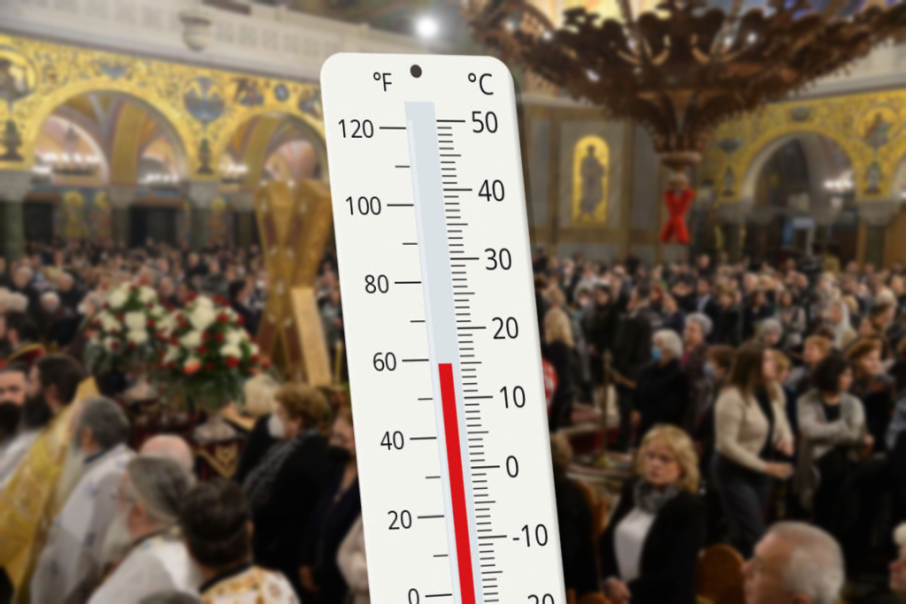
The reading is 15 °C
